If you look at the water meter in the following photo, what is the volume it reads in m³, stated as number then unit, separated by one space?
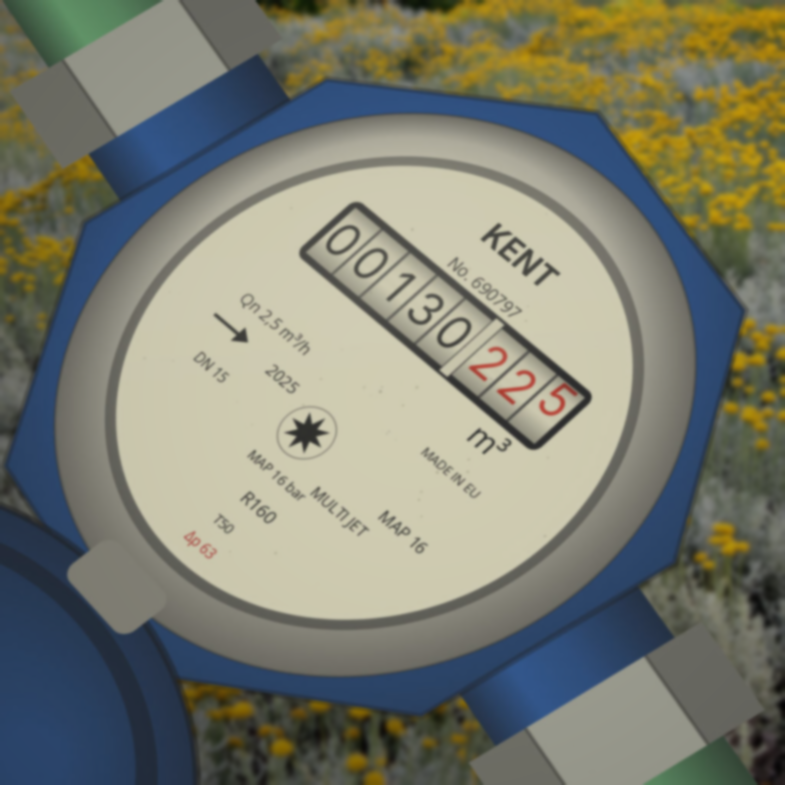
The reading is 130.225 m³
